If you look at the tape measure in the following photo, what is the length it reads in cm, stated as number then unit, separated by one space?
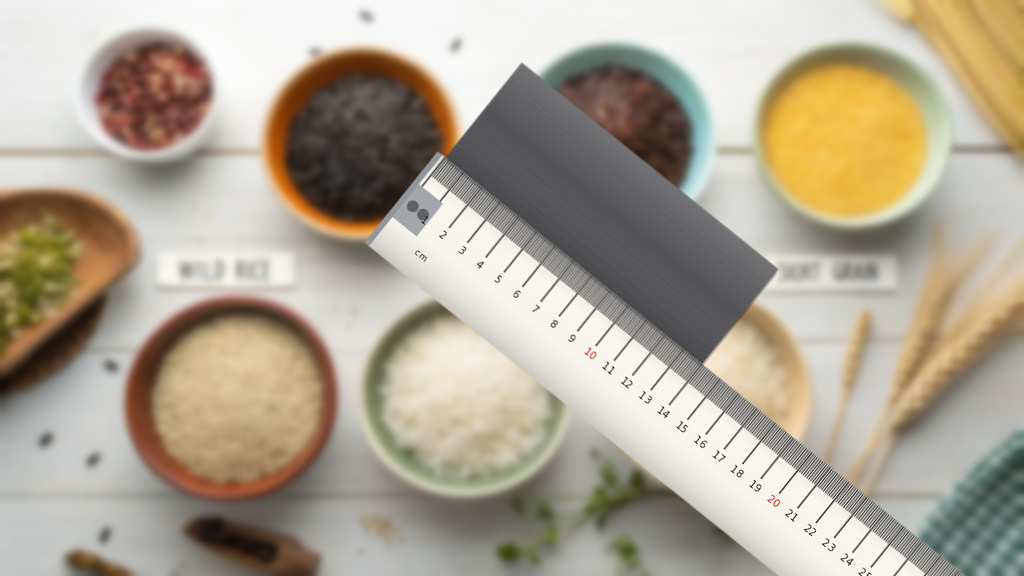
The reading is 14 cm
